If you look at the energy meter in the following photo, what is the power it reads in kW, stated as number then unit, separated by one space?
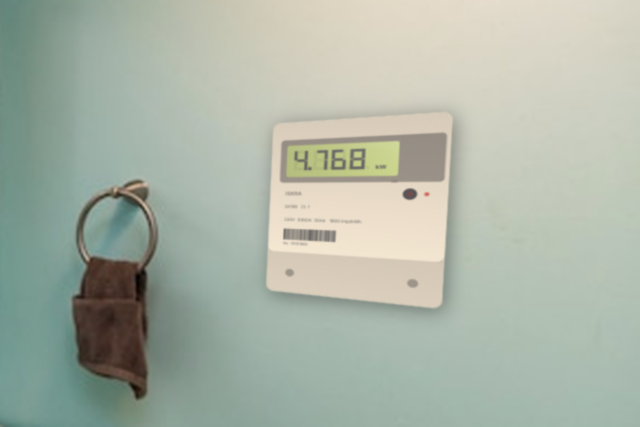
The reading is 4.768 kW
